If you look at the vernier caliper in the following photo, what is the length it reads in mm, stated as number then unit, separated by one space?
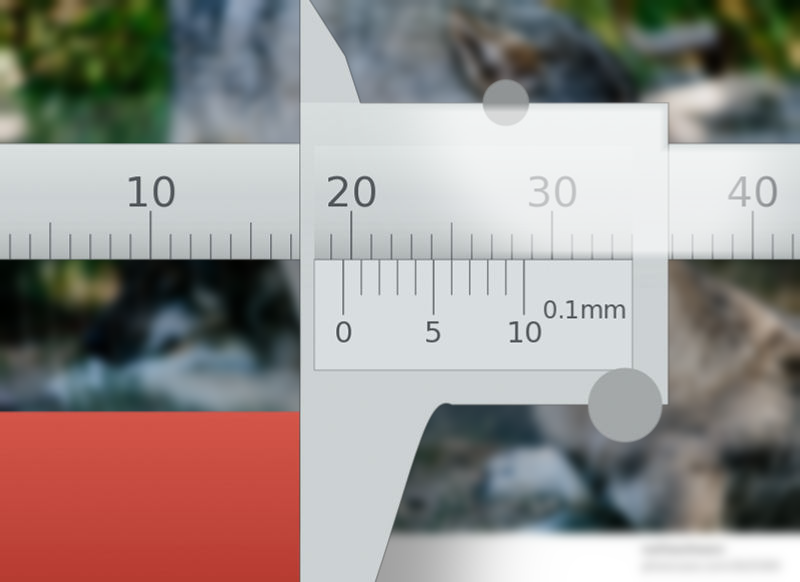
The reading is 19.6 mm
